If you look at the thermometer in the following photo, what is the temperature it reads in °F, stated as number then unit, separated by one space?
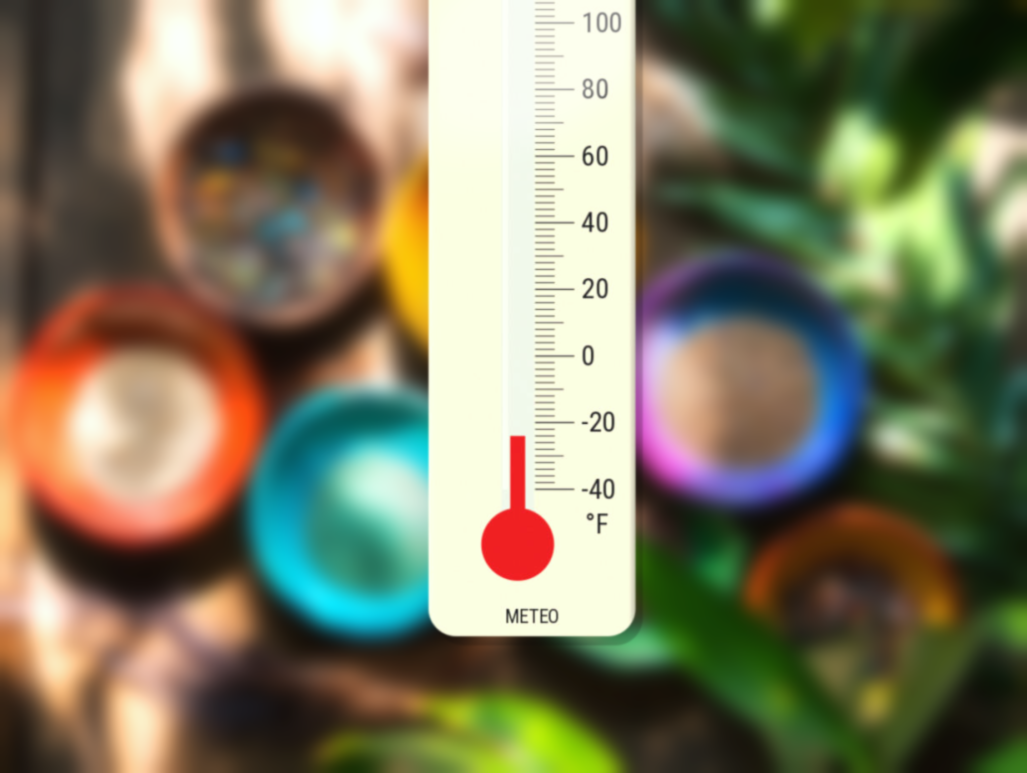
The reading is -24 °F
